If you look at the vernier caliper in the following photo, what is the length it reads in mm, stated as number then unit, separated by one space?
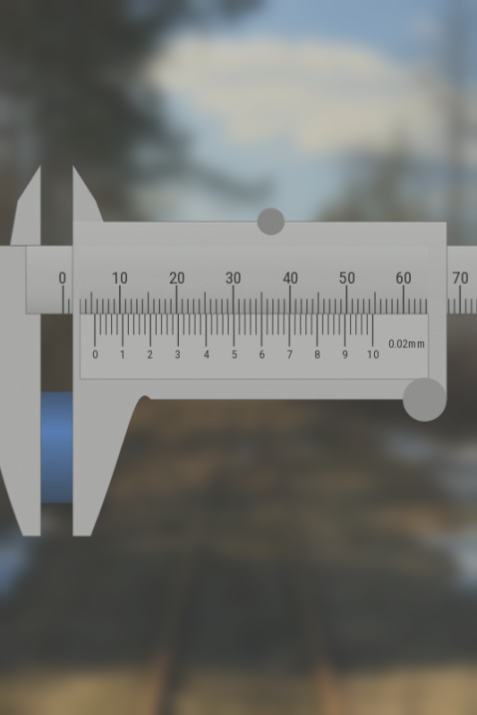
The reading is 5.6 mm
